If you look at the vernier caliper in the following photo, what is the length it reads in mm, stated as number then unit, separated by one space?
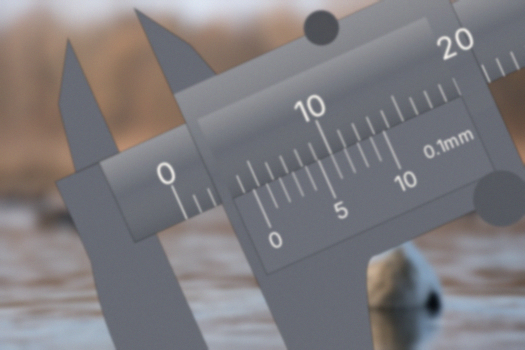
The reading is 4.6 mm
